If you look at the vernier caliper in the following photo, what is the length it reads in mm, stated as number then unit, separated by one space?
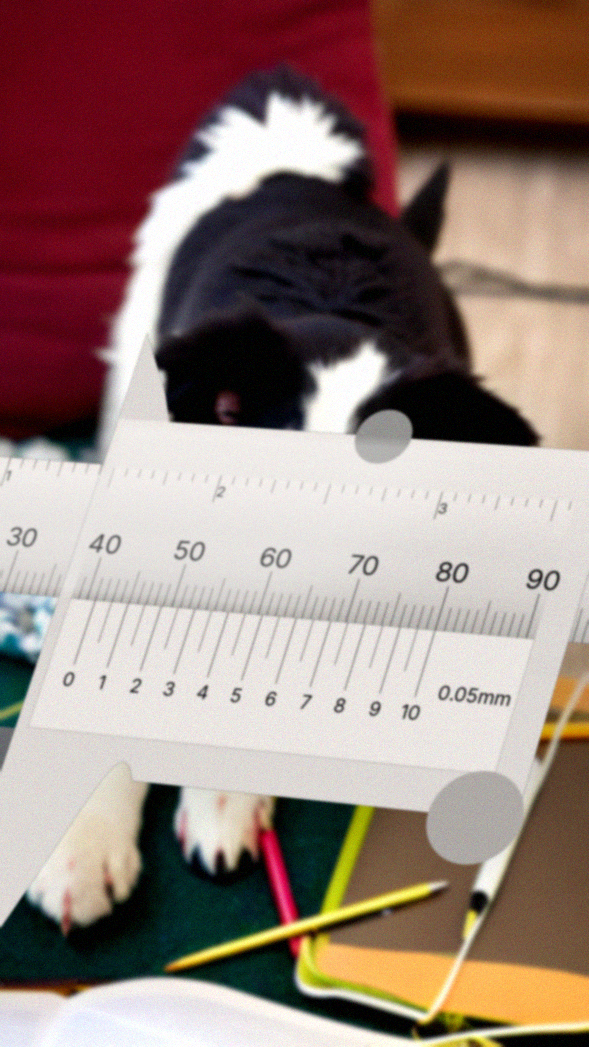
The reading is 41.0 mm
